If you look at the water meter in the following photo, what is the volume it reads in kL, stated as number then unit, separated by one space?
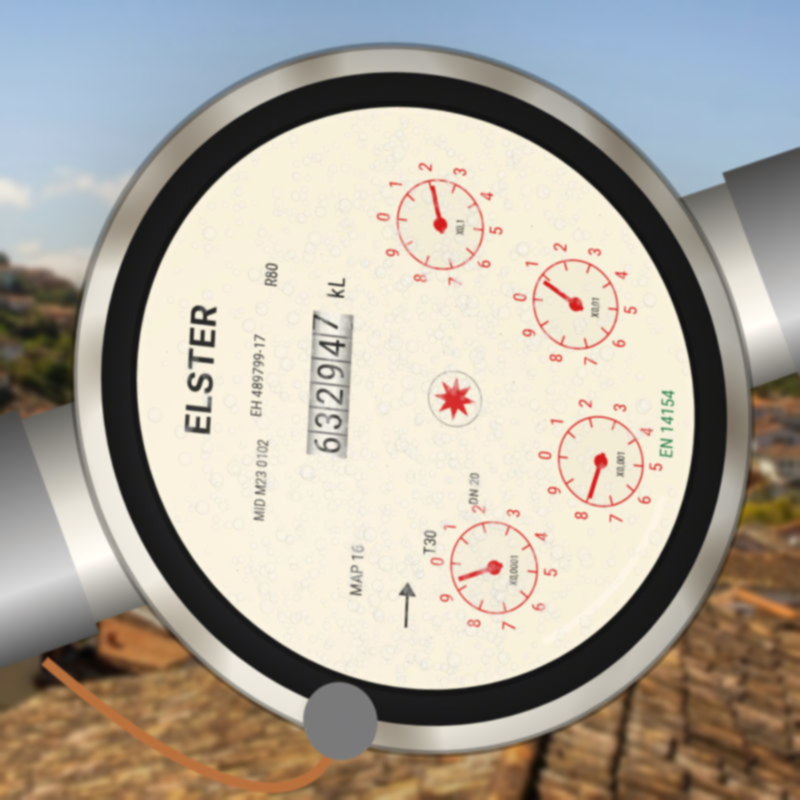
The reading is 632947.2079 kL
